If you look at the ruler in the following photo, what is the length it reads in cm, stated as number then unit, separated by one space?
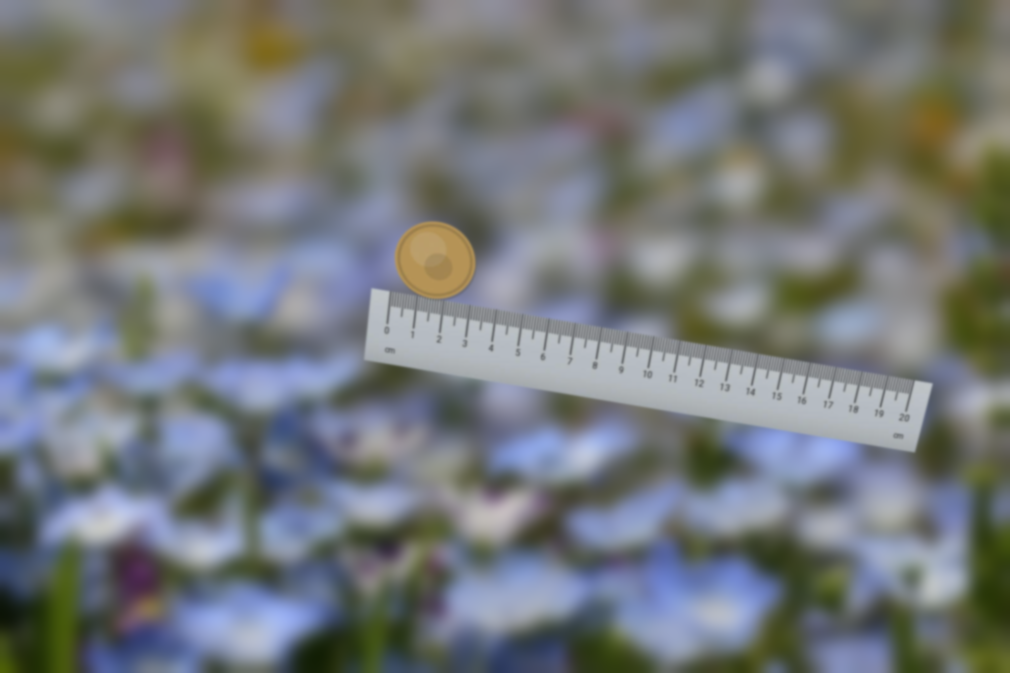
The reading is 3 cm
